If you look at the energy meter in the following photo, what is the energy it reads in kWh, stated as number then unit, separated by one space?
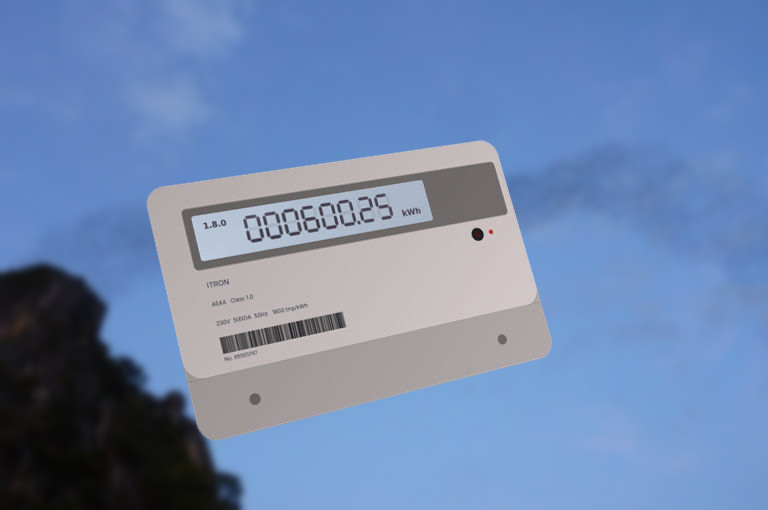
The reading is 600.25 kWh
